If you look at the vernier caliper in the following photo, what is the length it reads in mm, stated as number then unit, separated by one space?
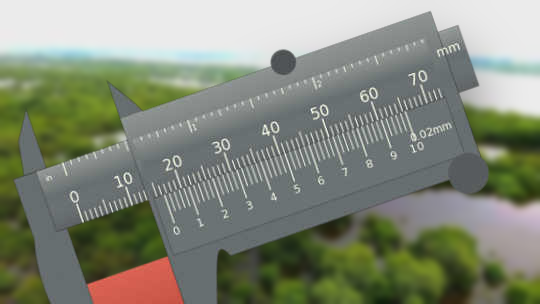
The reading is 16.5 mm
